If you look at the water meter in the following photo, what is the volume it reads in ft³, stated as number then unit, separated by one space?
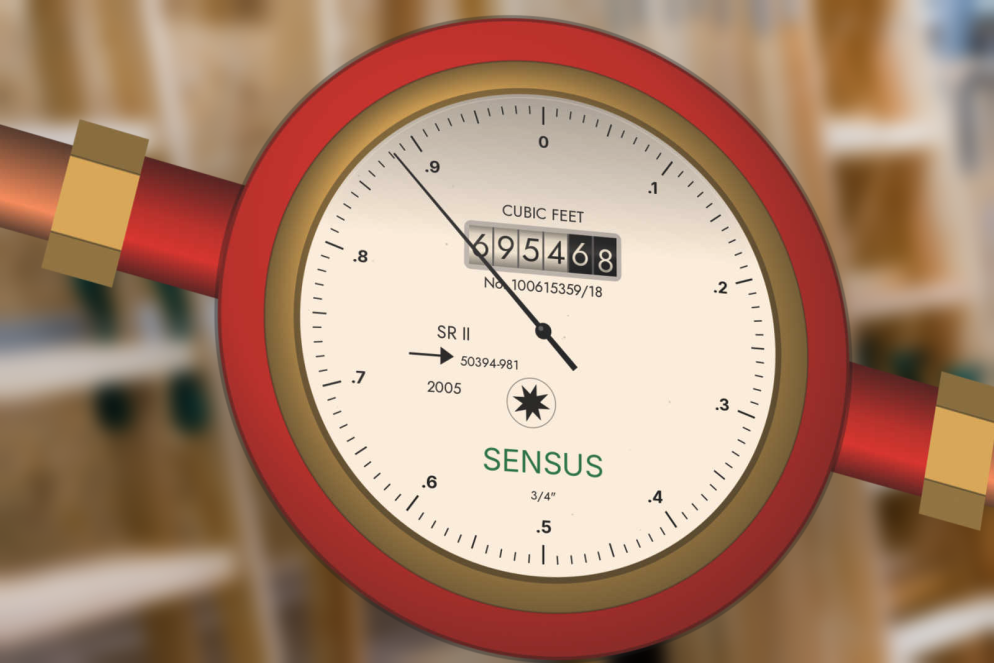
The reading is 695467.88 ft³
